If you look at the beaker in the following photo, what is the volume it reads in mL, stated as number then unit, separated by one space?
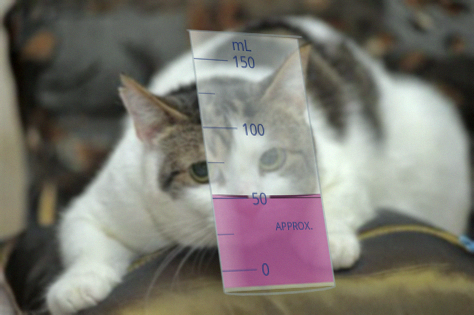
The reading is 50 mL
